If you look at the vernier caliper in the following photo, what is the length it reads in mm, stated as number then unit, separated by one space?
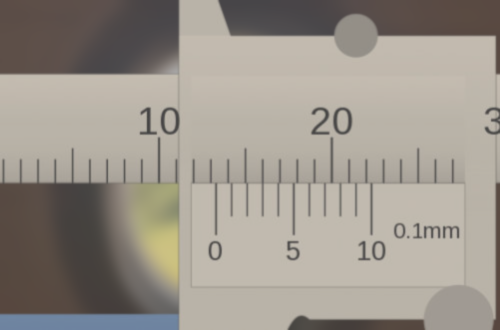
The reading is 13.3 mm
